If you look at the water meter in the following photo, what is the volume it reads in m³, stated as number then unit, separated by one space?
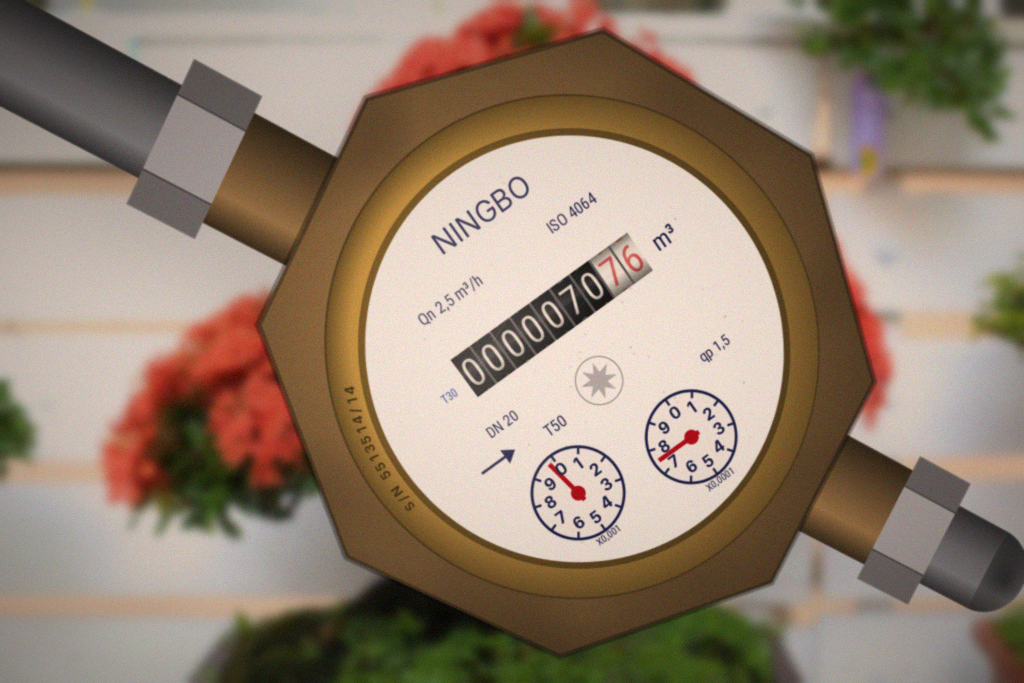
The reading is 70.7597 m³
